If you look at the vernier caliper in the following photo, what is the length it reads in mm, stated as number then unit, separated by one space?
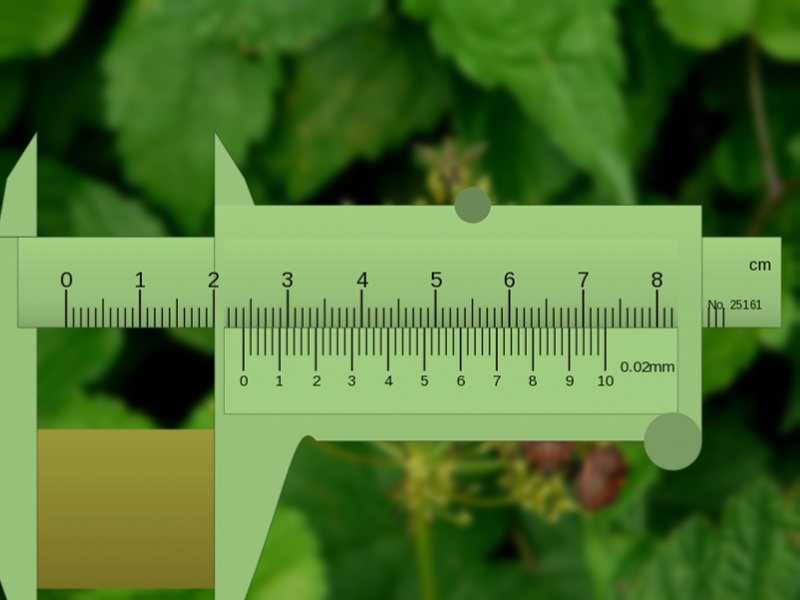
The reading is 24.0 mm
